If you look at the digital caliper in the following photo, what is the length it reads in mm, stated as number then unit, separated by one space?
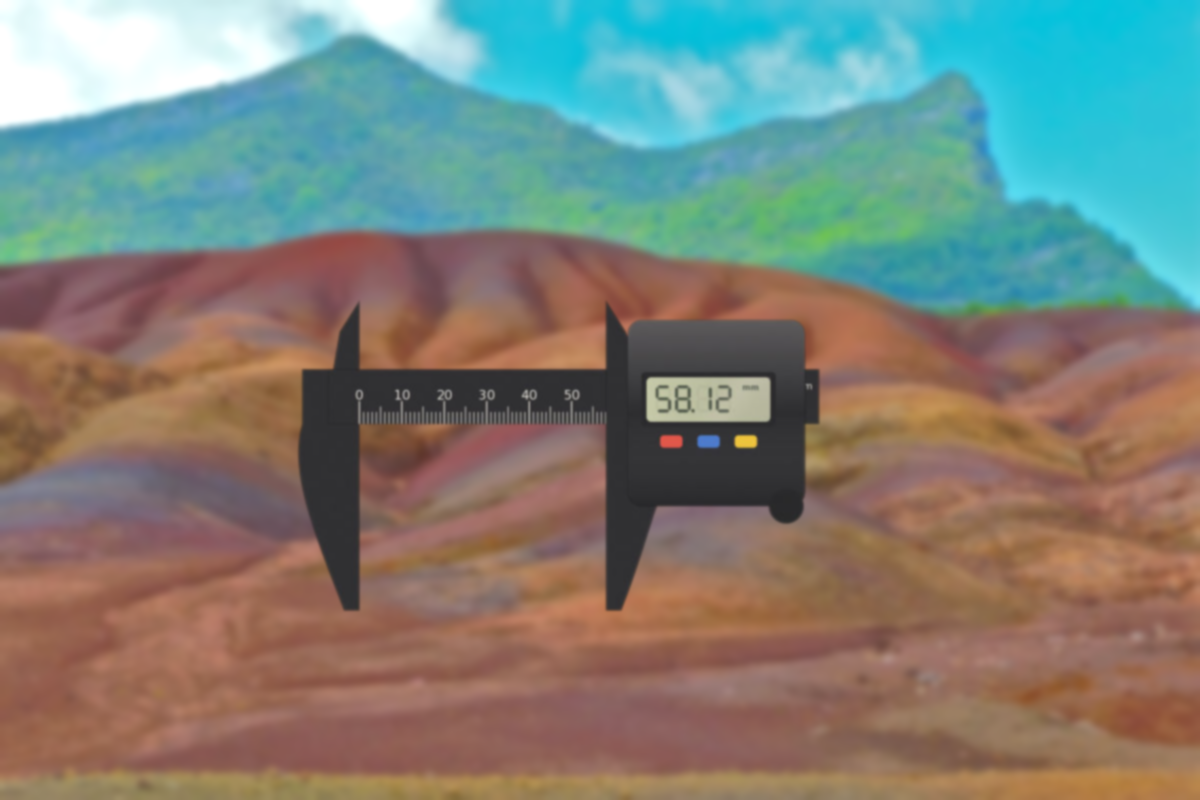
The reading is 58.12 mm
